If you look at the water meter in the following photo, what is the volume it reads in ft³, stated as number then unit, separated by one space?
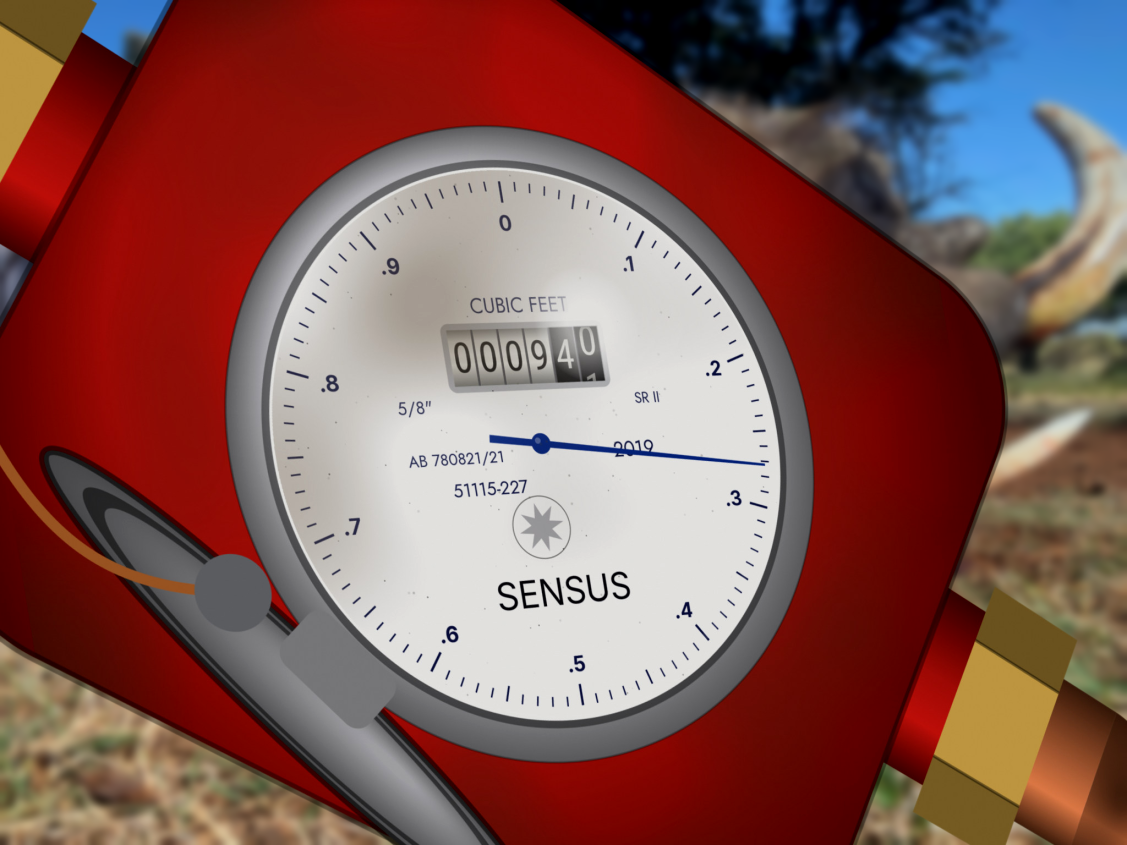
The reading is 940.27 ft³
